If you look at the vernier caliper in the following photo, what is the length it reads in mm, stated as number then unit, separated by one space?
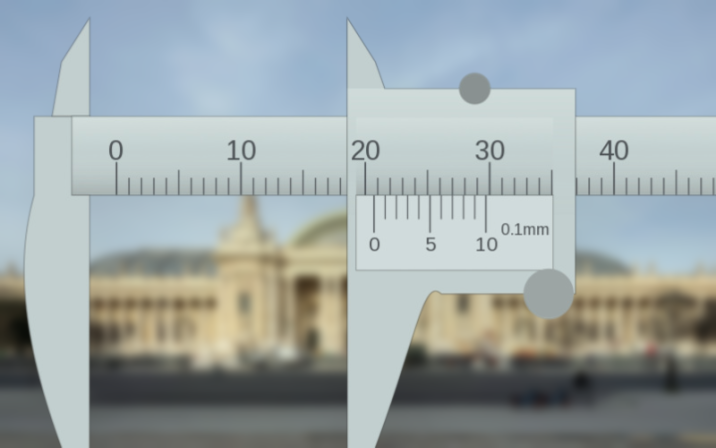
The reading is 20.7 mm
